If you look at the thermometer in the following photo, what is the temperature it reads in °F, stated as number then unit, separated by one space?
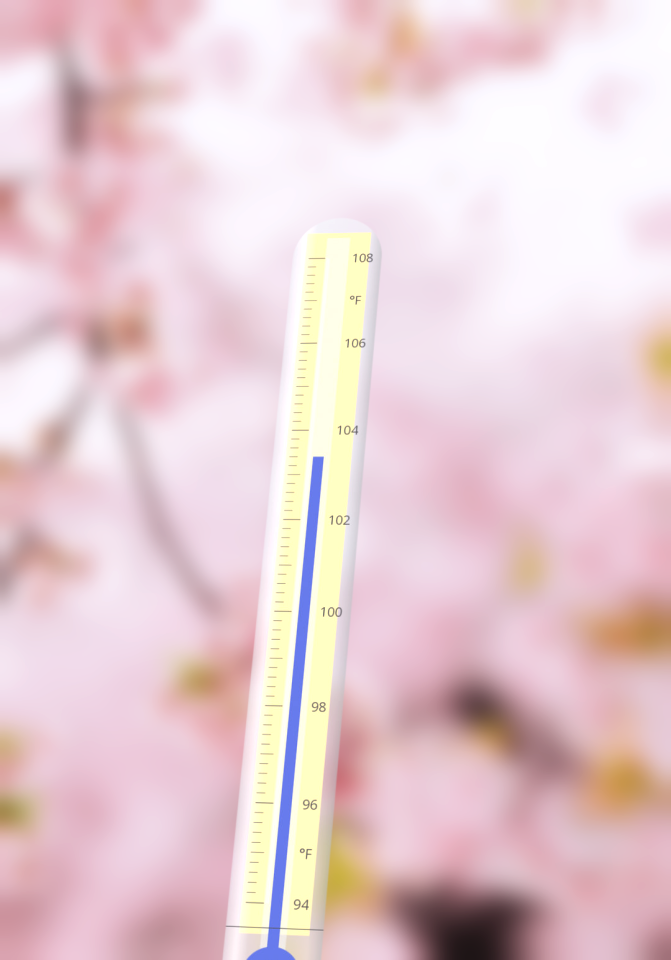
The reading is 103.4 °F
